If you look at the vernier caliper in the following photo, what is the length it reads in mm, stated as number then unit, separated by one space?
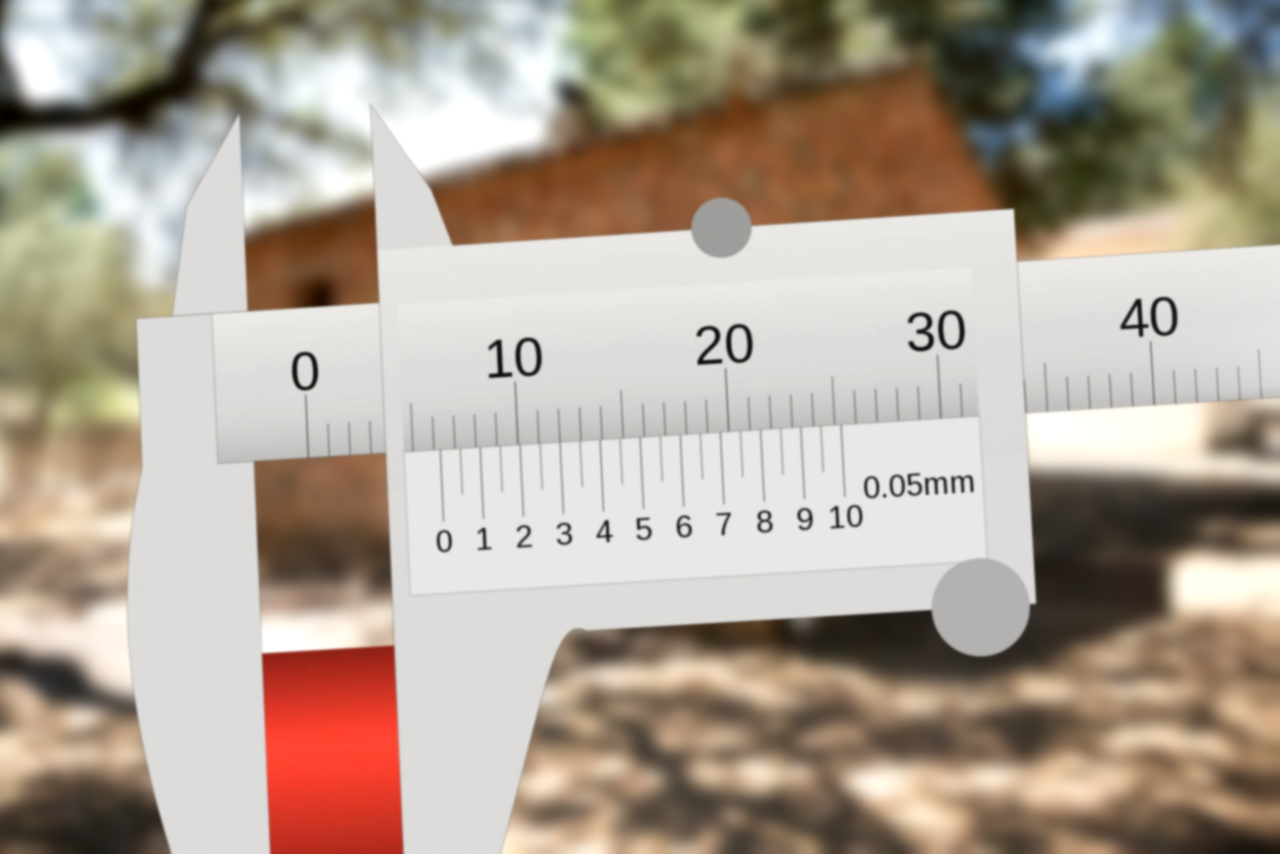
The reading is 6.3 mm
